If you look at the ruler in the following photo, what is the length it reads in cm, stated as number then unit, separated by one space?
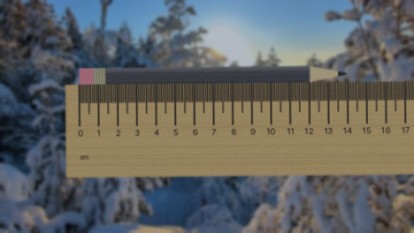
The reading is 14 cm
